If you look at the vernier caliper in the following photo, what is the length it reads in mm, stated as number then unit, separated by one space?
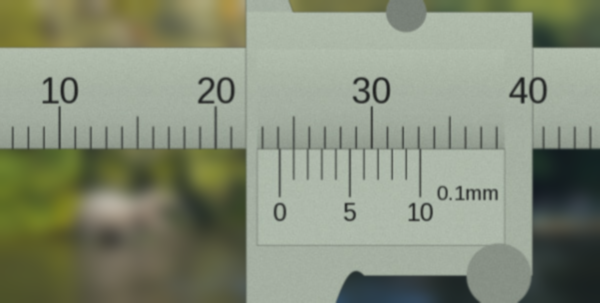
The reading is 24.1 mm
